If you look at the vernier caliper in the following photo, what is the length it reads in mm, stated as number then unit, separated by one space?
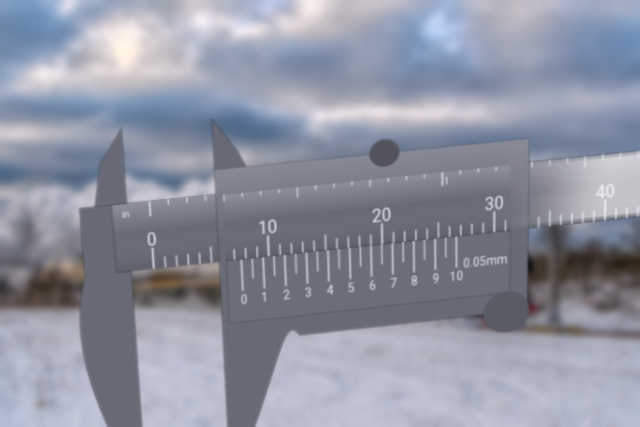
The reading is 7.6 mm
